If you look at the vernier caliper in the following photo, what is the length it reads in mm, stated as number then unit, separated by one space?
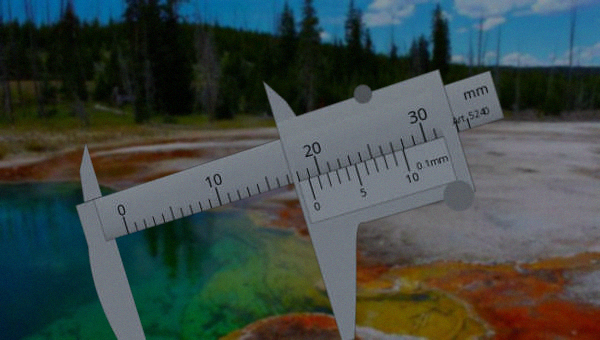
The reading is 18.9 mm
